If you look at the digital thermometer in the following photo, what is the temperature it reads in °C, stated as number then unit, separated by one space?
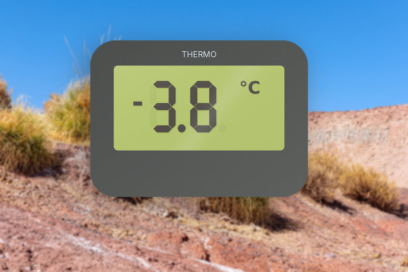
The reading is -3.8 °C
